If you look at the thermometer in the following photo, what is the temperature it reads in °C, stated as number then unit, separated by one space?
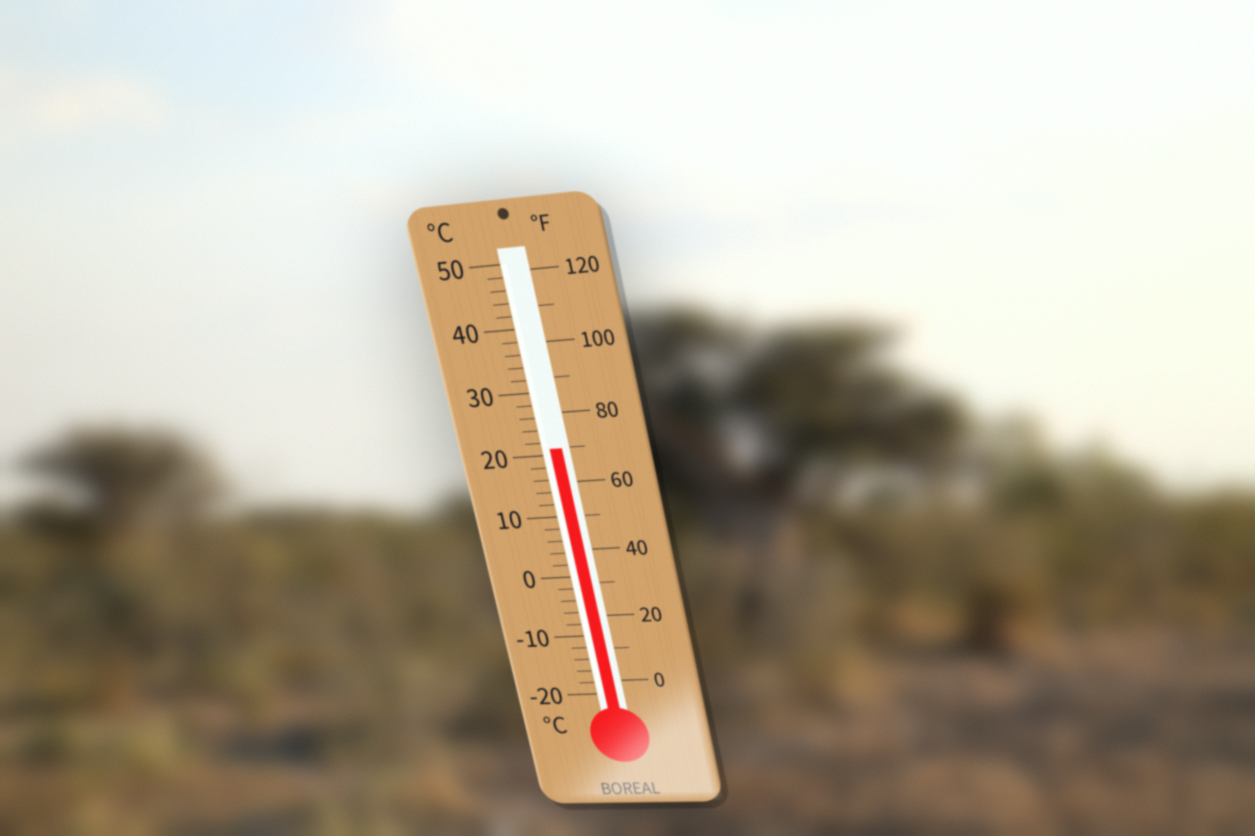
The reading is 21 °C
